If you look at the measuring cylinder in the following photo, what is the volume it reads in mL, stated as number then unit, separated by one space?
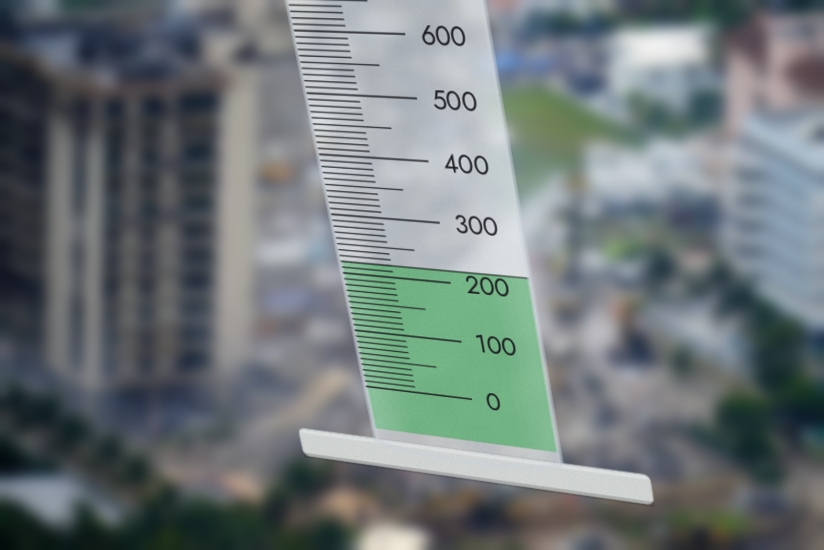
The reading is 220 mL
